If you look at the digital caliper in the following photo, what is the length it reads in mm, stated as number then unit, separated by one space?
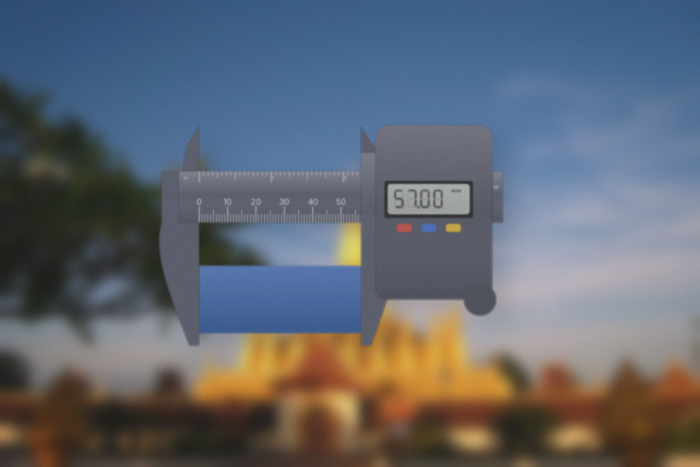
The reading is 57.00 mm
